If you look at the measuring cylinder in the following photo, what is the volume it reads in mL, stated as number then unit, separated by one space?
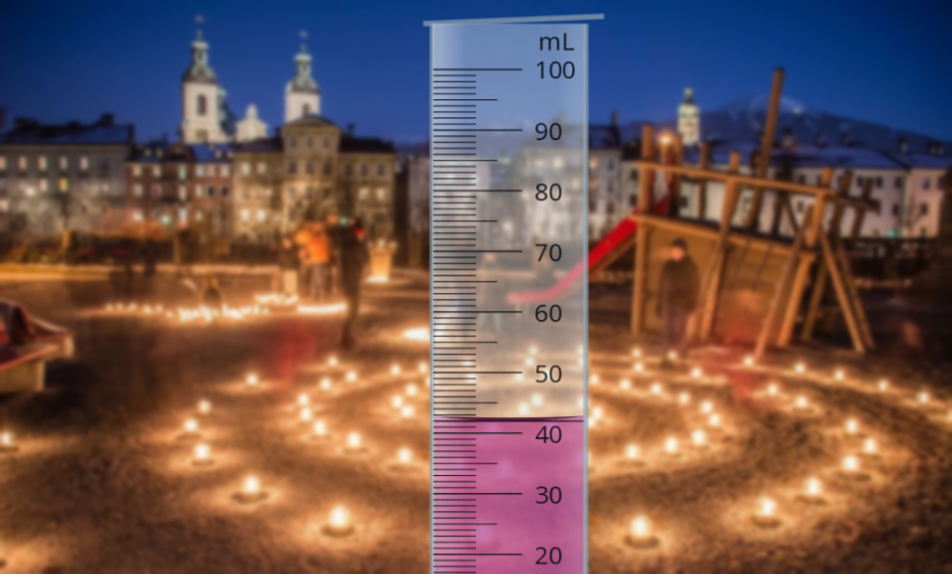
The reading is 42 mL
